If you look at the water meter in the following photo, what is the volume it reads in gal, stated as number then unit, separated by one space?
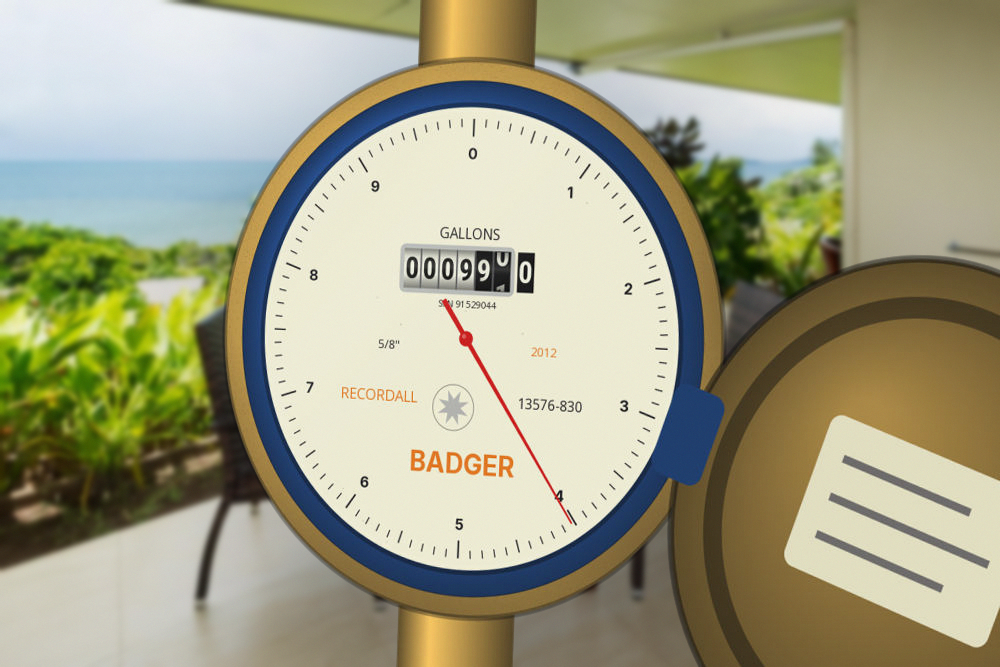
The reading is 9904.0 gal
